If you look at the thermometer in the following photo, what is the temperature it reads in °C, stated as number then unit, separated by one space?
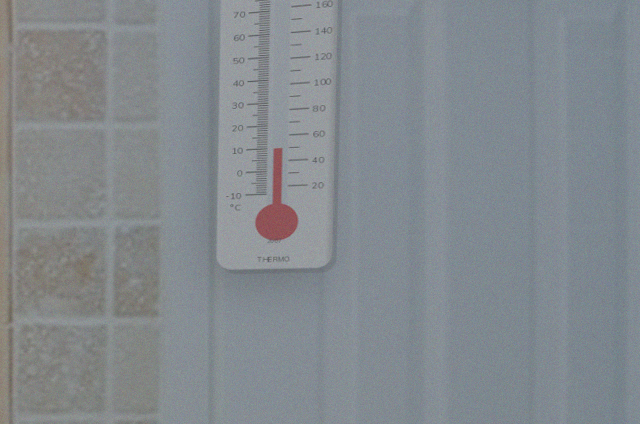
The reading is 10 °C
